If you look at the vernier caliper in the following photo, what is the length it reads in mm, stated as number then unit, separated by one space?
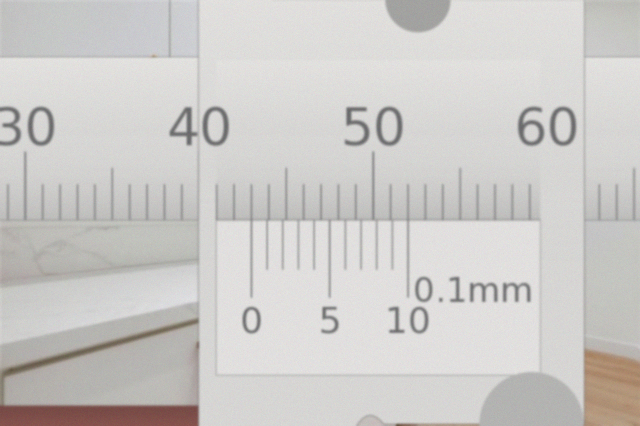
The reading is 43.0 mm
